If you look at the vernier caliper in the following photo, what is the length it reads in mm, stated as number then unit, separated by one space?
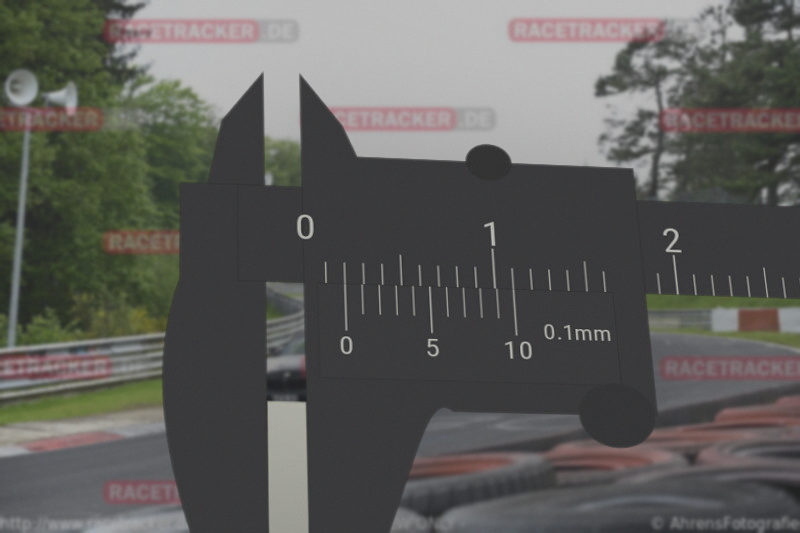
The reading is 2.0 mm
